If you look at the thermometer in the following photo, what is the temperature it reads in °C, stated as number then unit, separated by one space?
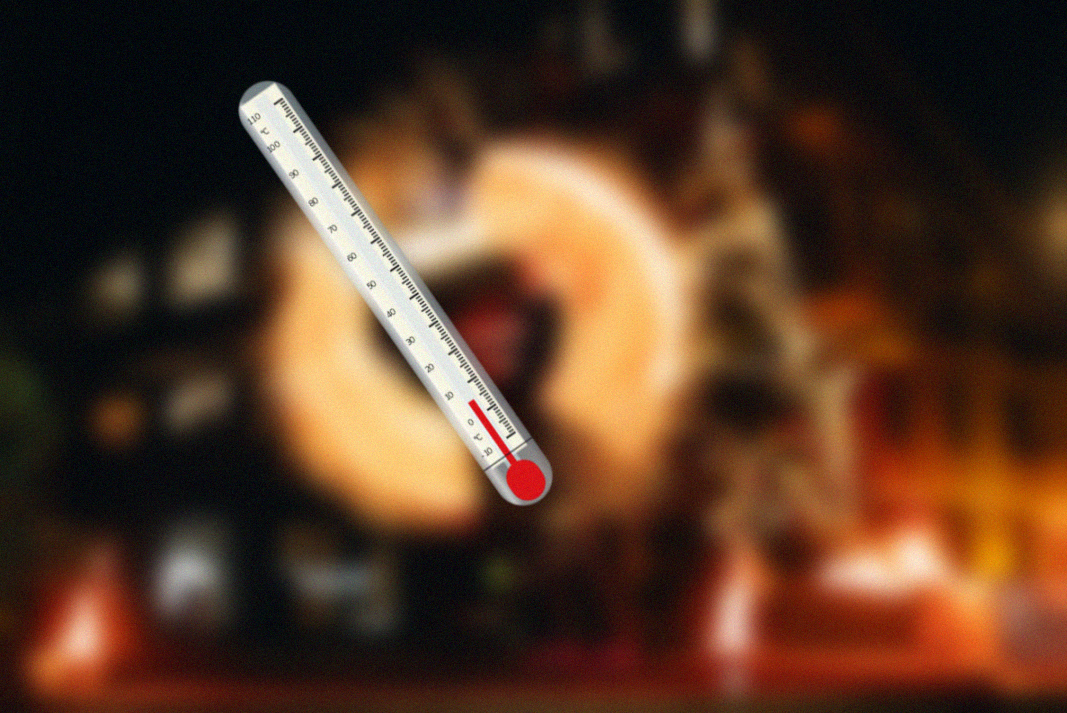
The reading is 5 °C
